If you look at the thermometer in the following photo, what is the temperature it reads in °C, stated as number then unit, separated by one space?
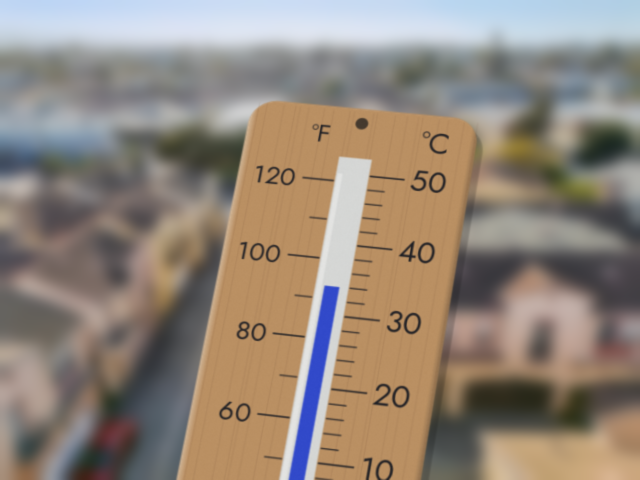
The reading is 34 °C
